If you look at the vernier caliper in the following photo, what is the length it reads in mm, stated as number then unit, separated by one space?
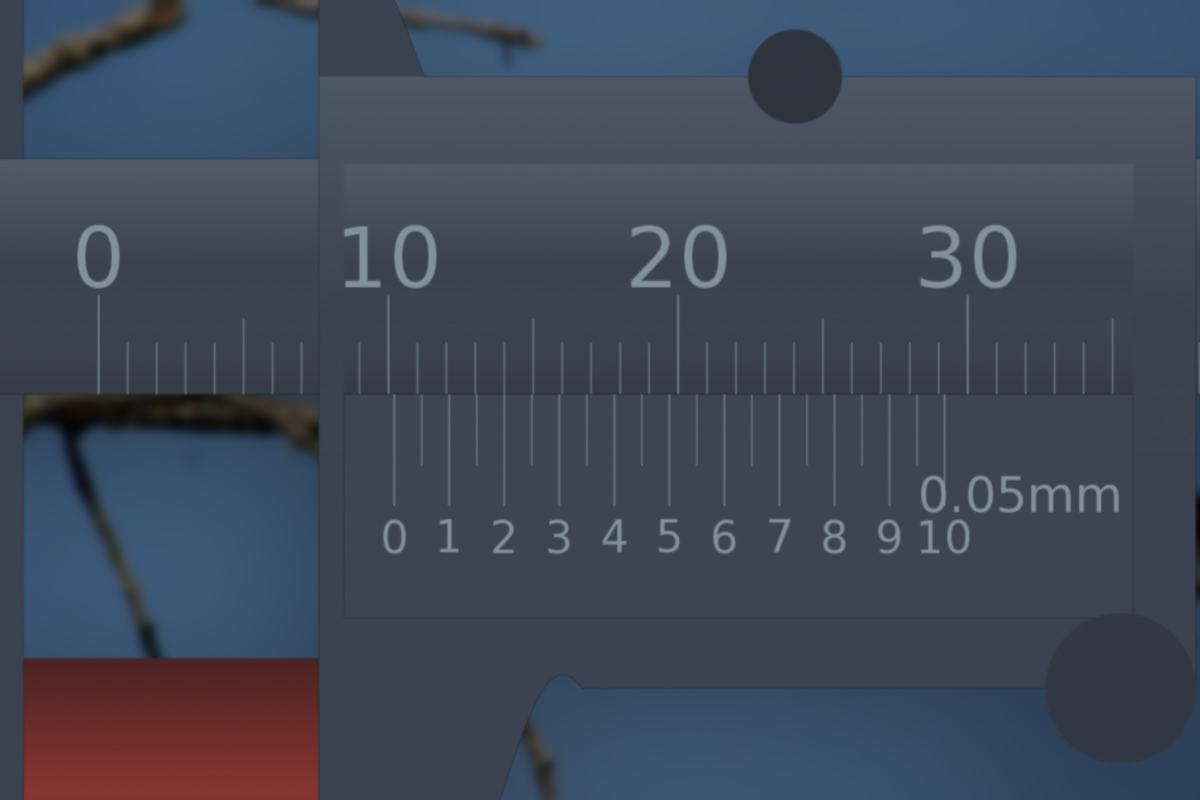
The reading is 10.20 mm
